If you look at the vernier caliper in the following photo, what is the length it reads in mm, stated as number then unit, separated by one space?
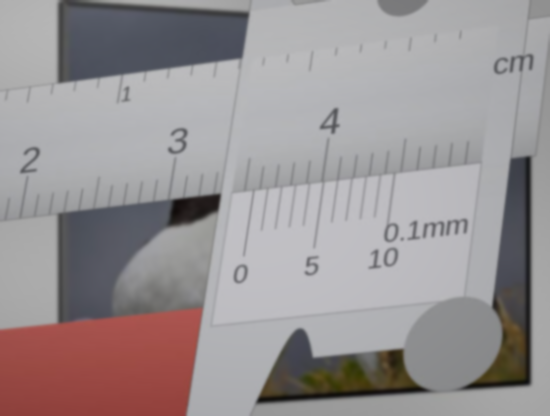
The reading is 35.6 mm
